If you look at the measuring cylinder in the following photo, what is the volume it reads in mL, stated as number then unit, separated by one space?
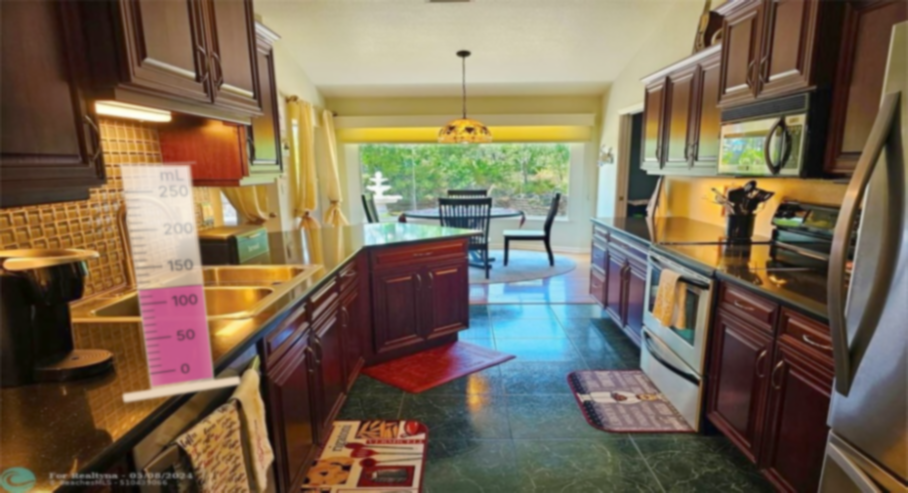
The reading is 120 mL
